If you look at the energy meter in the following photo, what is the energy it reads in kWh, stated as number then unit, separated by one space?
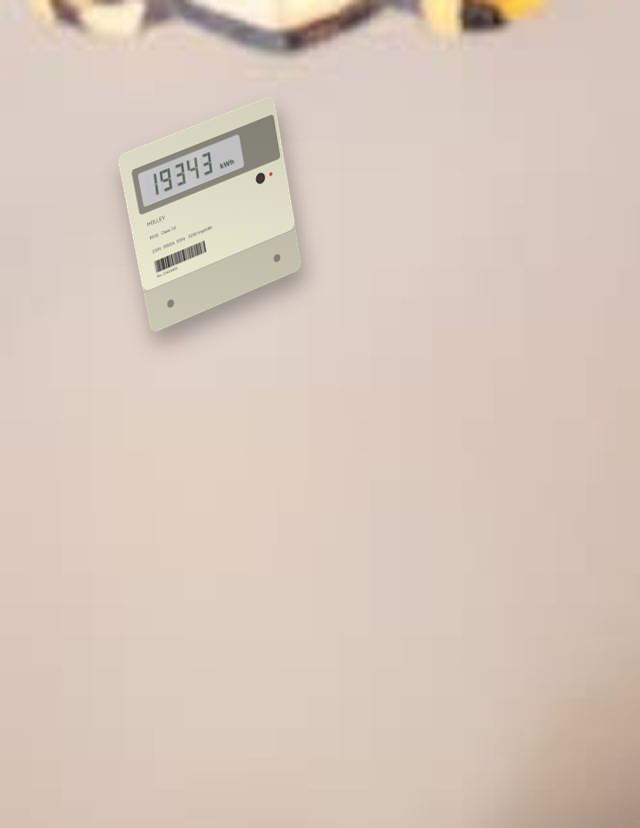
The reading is 19343 kWh
